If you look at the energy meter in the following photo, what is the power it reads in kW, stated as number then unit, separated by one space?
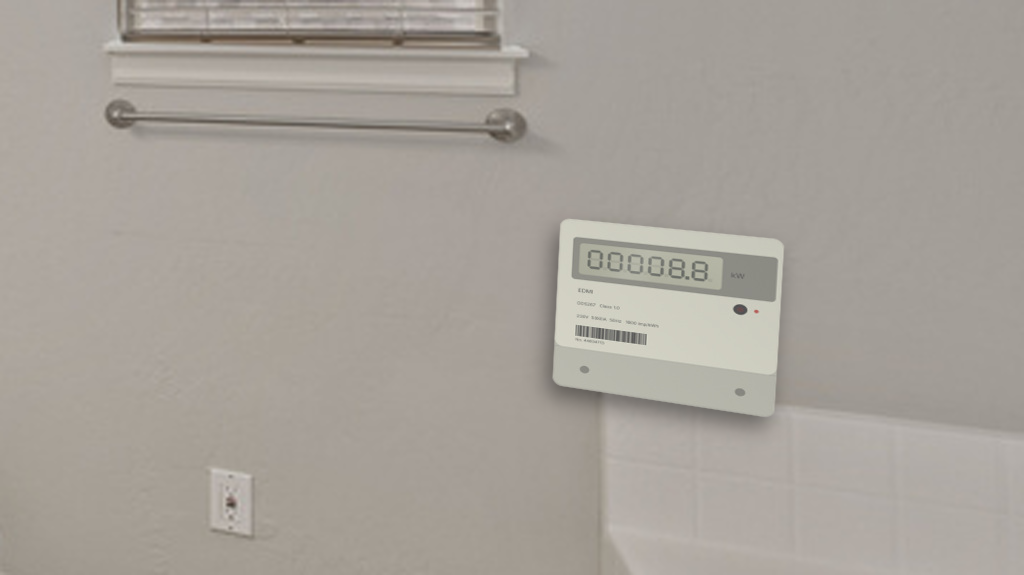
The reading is 8.8 kW
